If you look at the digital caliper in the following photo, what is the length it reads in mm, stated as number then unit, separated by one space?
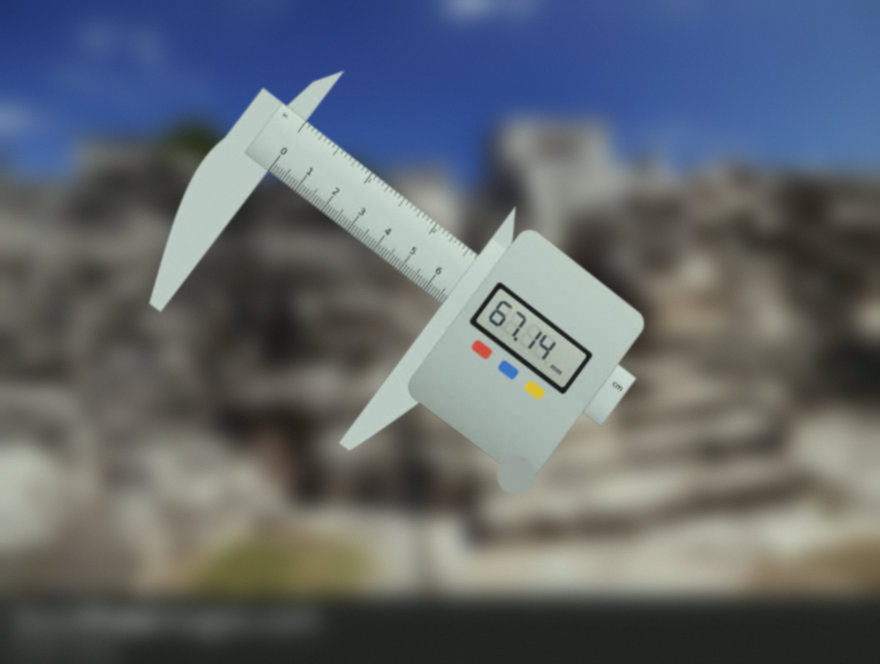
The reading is 67.14 mm
